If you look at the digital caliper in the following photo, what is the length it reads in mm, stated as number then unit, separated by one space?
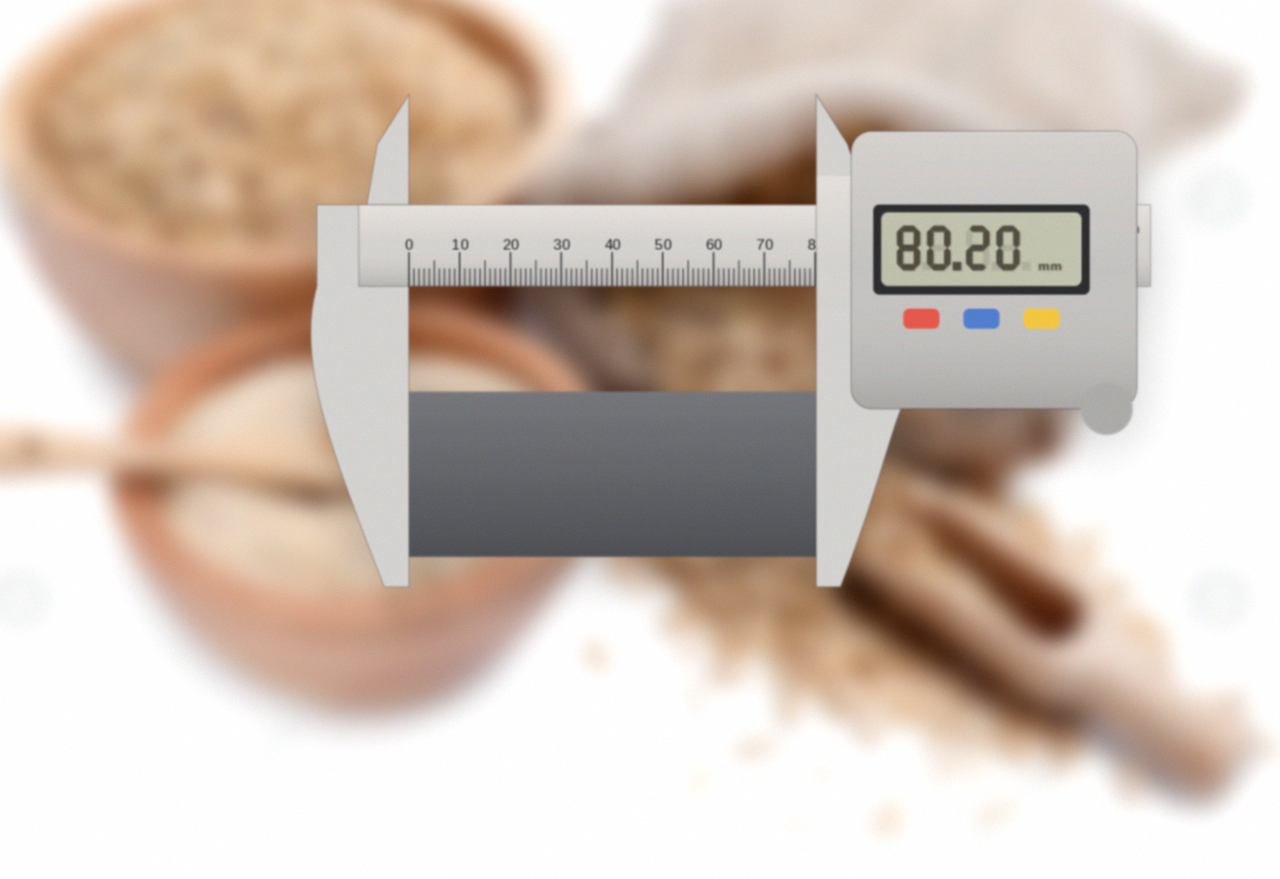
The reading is 80.20 mm
